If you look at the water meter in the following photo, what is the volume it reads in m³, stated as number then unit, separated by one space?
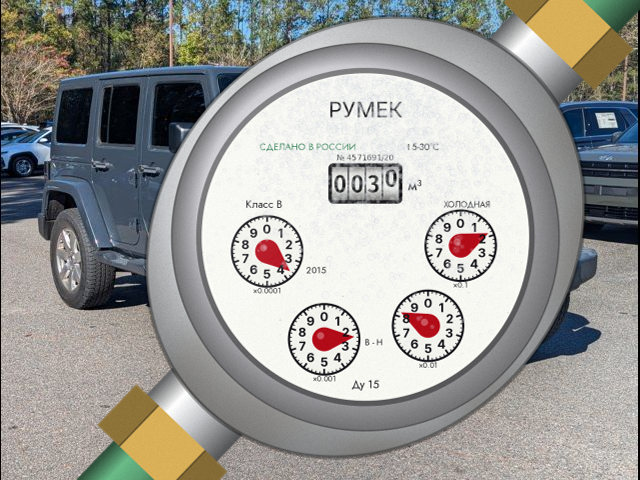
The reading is 30.1823 m³
